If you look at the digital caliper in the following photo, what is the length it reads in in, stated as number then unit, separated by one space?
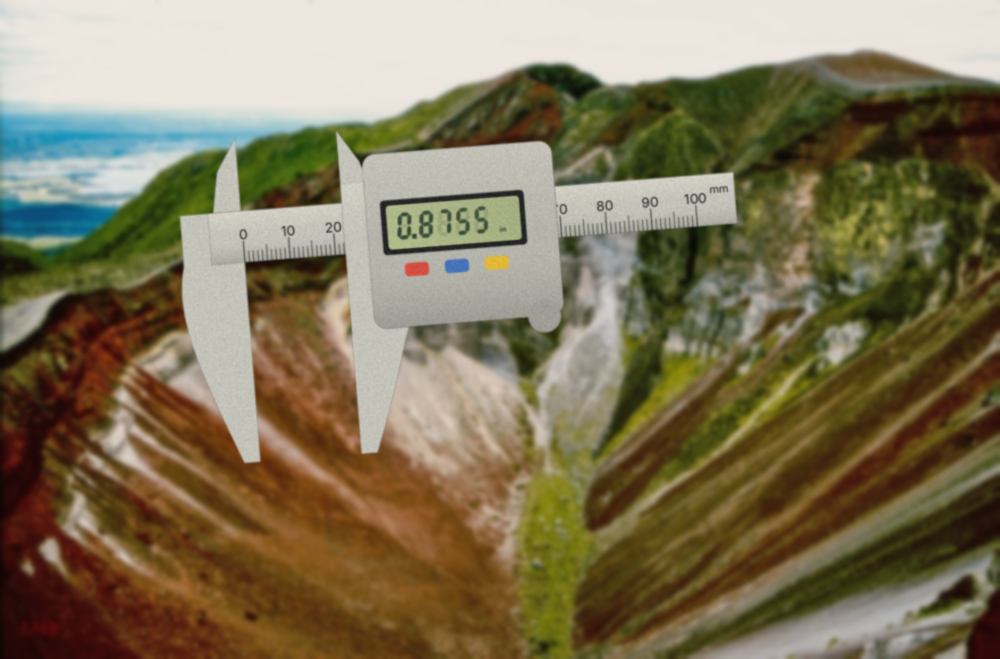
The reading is 0.8755 in
